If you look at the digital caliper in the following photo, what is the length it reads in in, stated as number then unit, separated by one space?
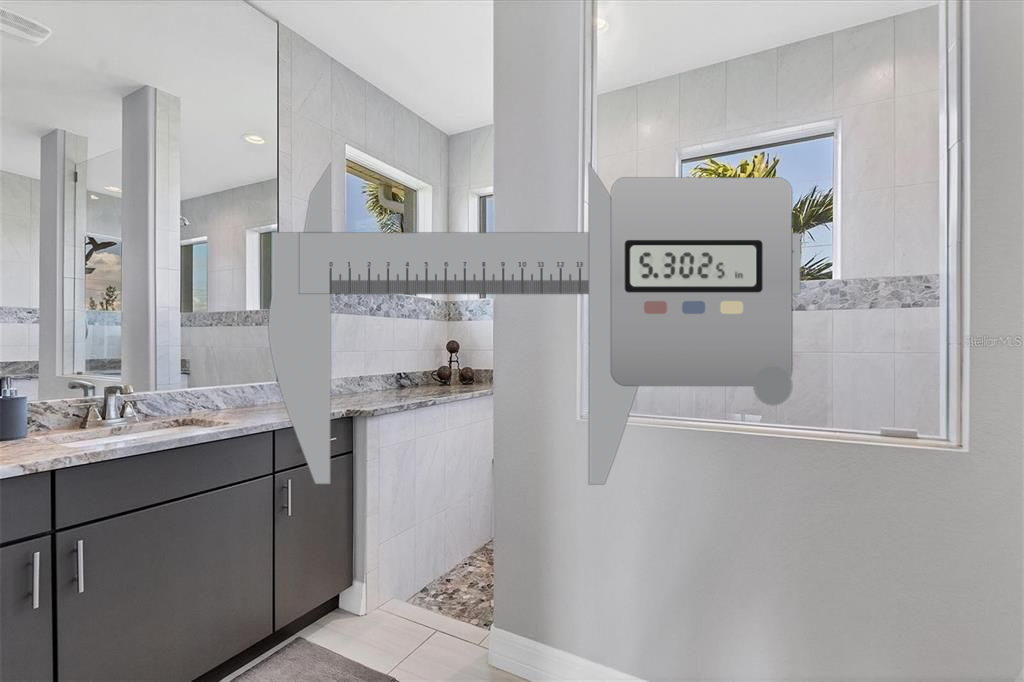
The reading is 5.3025 in
